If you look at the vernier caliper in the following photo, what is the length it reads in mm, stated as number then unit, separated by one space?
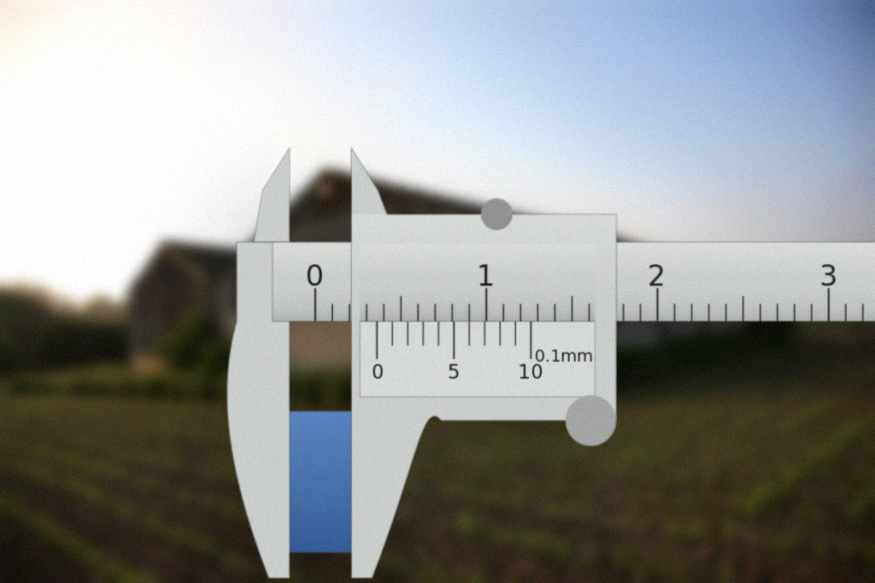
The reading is 3.6 mm
